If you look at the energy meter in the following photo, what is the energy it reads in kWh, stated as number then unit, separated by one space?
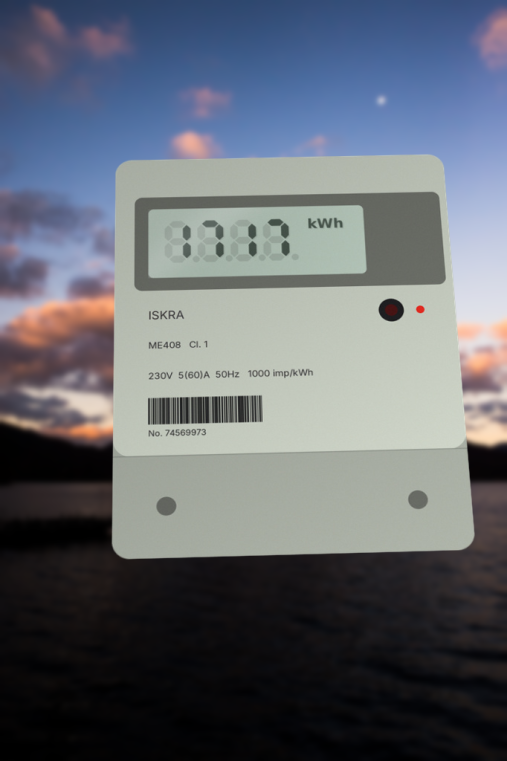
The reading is 1717 kWh
